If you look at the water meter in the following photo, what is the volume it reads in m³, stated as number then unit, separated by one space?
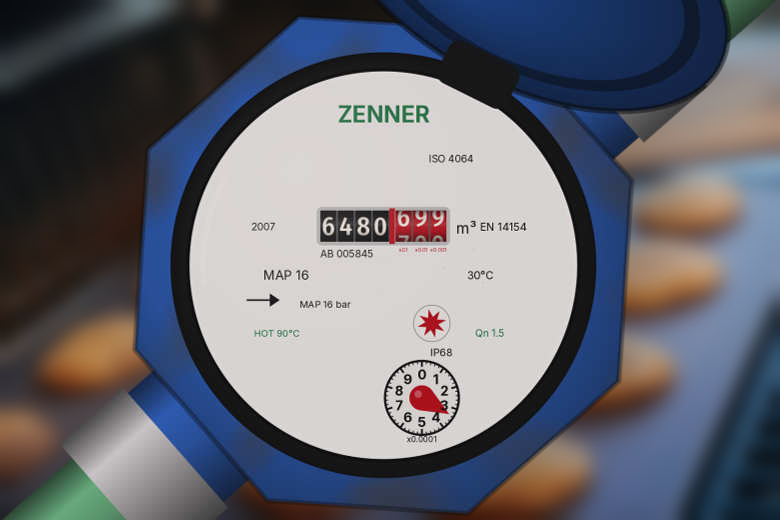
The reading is 6480.6993 m³
